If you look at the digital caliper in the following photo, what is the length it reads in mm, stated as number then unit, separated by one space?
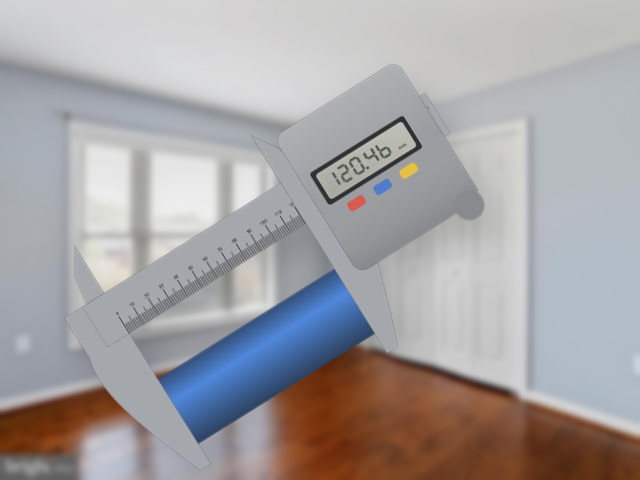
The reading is 120.46 mm
